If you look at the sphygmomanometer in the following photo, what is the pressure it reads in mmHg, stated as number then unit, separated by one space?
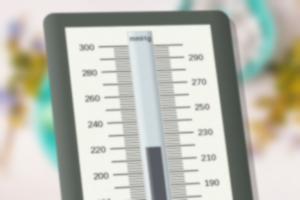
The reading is 220 mmHg
